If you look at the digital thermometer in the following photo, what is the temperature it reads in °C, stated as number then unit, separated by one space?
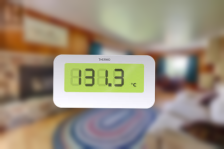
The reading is 131.3 °C
